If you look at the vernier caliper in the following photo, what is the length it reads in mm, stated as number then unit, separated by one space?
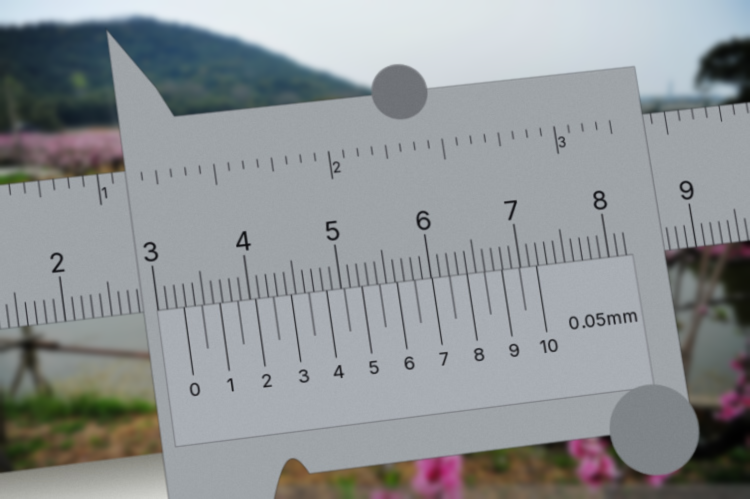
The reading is 32.8 mm
